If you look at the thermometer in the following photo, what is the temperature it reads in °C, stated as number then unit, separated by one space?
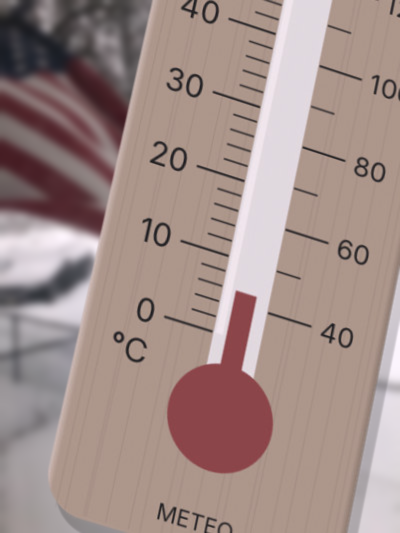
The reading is 6 °C
